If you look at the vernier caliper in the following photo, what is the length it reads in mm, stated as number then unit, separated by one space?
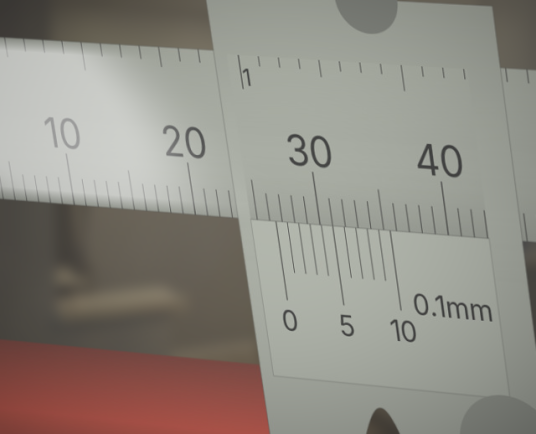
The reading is 26.5 mm
